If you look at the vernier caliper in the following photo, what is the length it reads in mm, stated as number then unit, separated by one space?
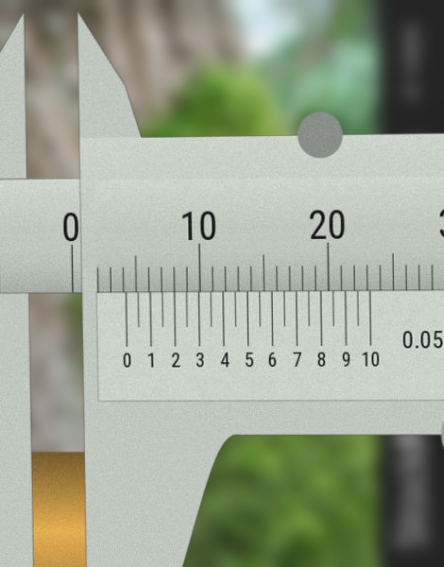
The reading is 4.2 mm
